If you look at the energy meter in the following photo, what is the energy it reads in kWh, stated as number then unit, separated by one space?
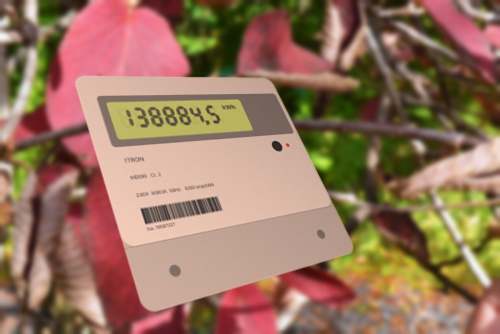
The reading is 138884.5 kWh
